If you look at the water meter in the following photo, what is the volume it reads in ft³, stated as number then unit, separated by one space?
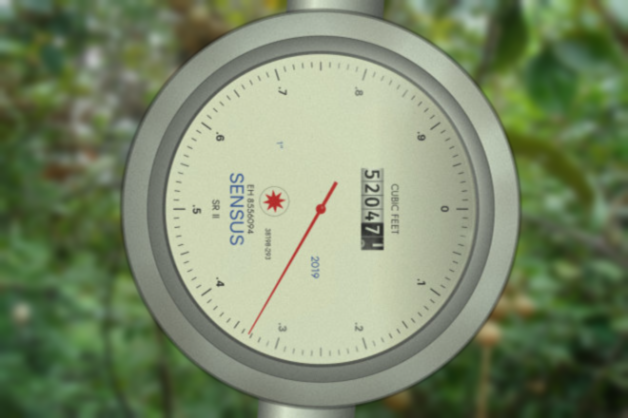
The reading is 520471.33 ft³
